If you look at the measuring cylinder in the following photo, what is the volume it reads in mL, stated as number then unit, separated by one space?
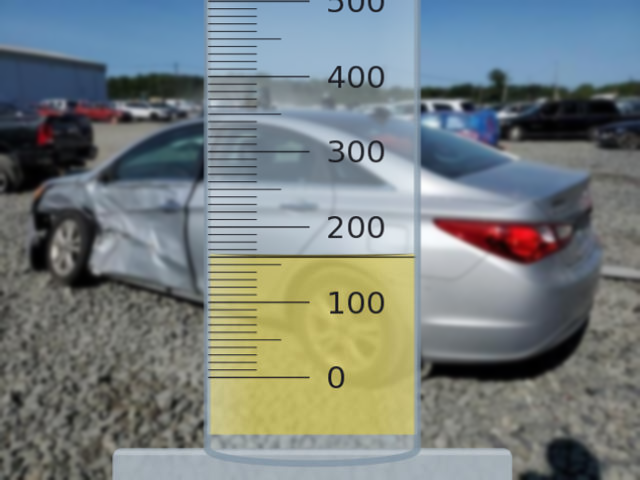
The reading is 160 mL
